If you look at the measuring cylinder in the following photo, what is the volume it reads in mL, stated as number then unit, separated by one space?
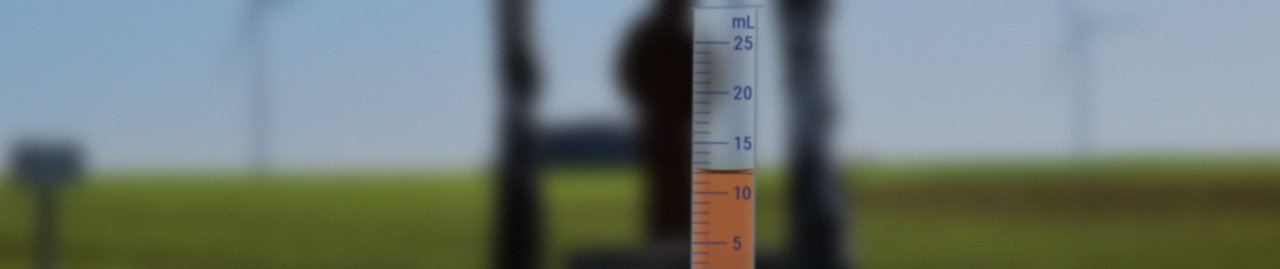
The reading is 12 mL
